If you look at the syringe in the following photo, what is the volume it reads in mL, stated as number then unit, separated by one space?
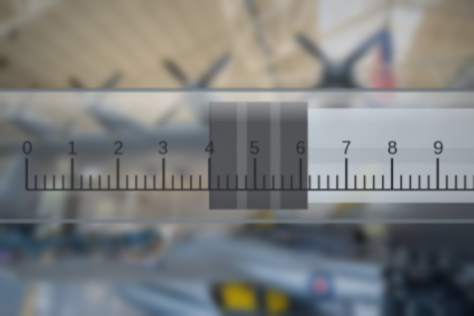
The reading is 4 mL
